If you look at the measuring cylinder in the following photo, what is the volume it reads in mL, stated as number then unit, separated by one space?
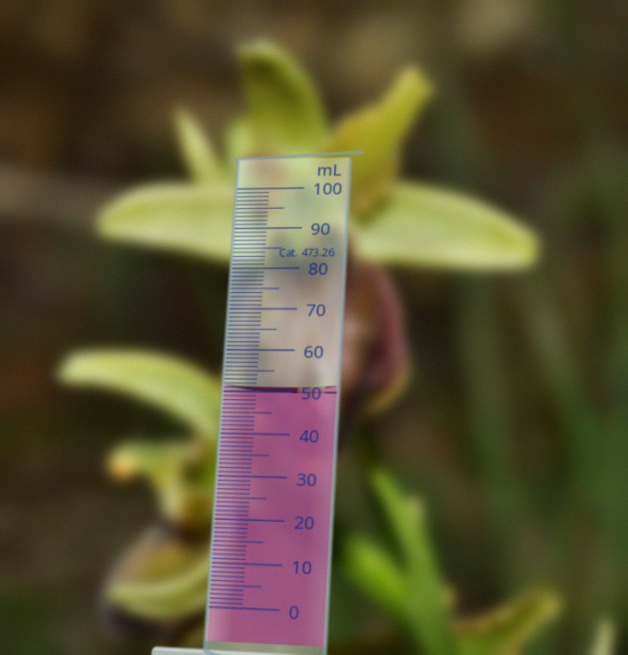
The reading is 50 mL
